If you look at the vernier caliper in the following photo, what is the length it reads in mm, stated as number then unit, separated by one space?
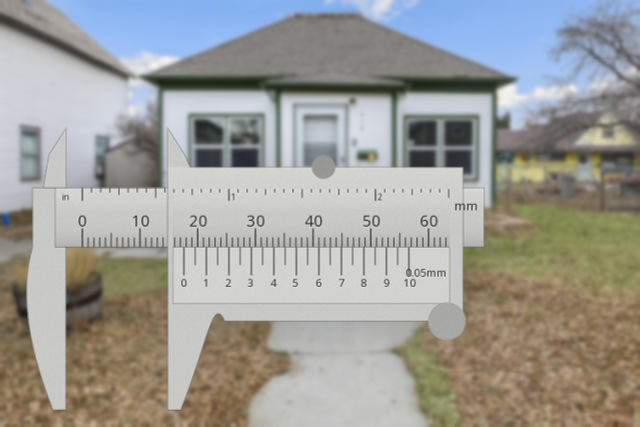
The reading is 17.6 mm
